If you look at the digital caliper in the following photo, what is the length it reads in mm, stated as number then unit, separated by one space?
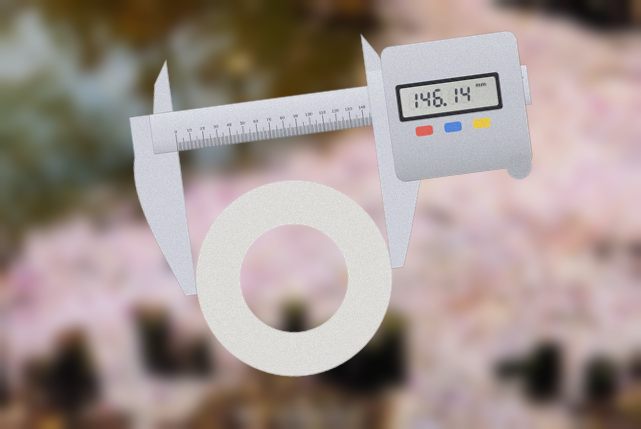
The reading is 146.14 mm
